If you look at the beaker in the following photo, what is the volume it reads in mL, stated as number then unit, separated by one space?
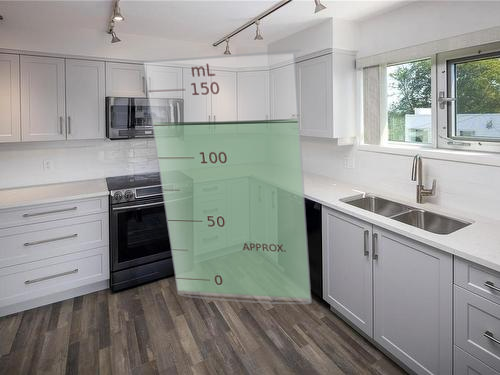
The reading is 125 mL
